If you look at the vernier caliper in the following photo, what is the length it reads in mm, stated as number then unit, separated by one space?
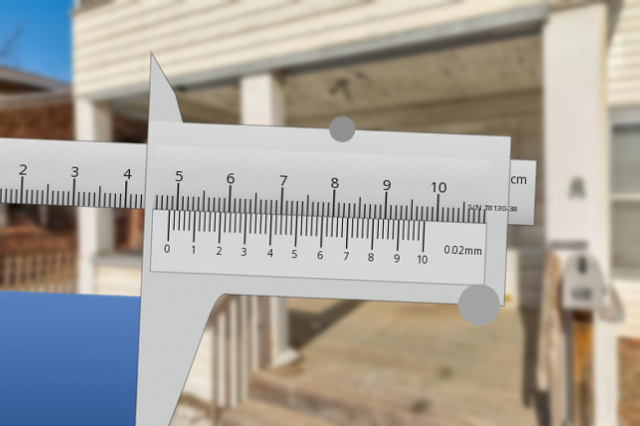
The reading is 48.5 mm
